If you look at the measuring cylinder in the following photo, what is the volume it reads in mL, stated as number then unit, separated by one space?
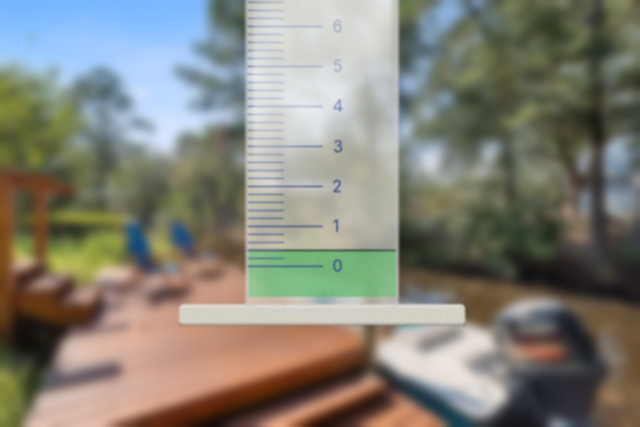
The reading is 0.4 mL
